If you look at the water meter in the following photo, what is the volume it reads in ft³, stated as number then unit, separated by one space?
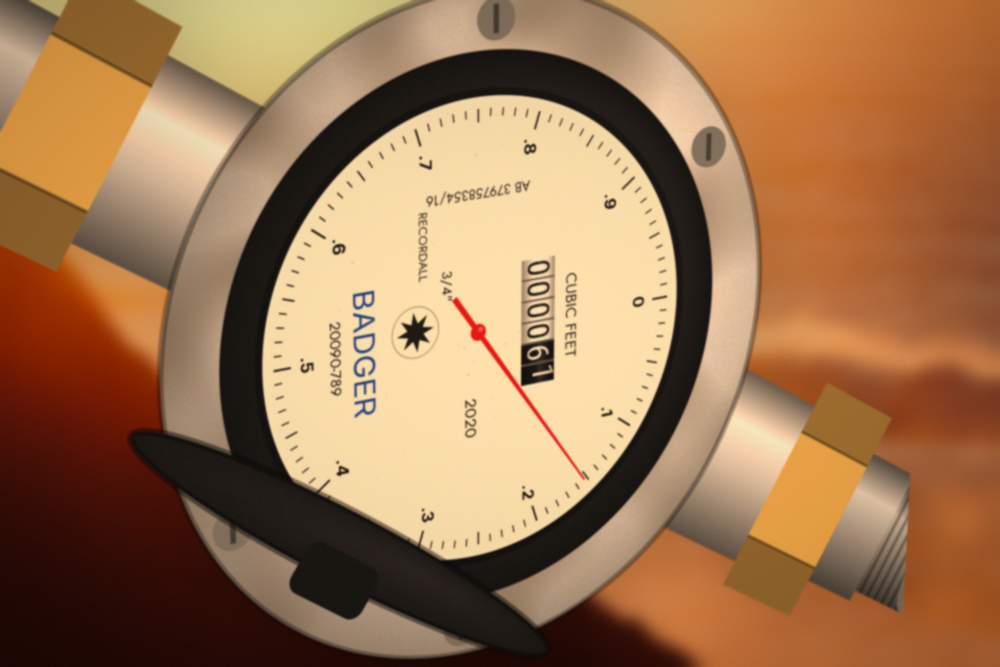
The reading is 61.15 ft³
